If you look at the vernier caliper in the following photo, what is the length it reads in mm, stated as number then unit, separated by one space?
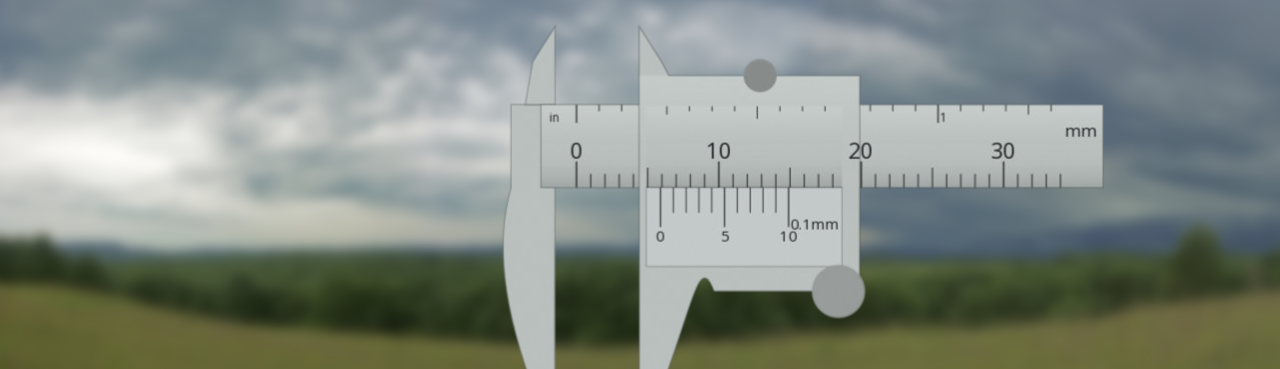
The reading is 5.9 mm
